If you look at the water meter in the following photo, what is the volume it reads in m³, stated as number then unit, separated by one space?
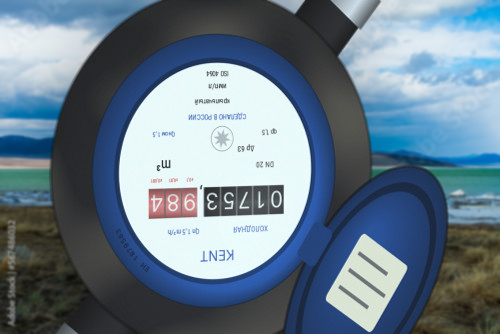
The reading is 1753.984 m³
